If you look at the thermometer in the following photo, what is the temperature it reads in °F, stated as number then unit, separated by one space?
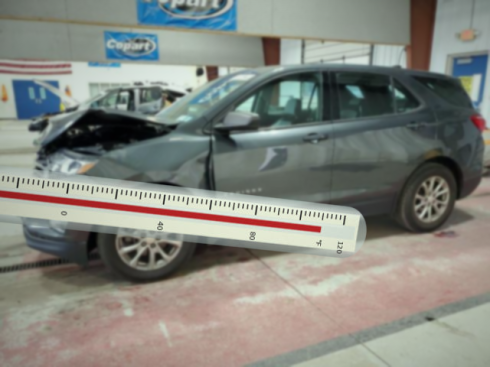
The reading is 110 °F
